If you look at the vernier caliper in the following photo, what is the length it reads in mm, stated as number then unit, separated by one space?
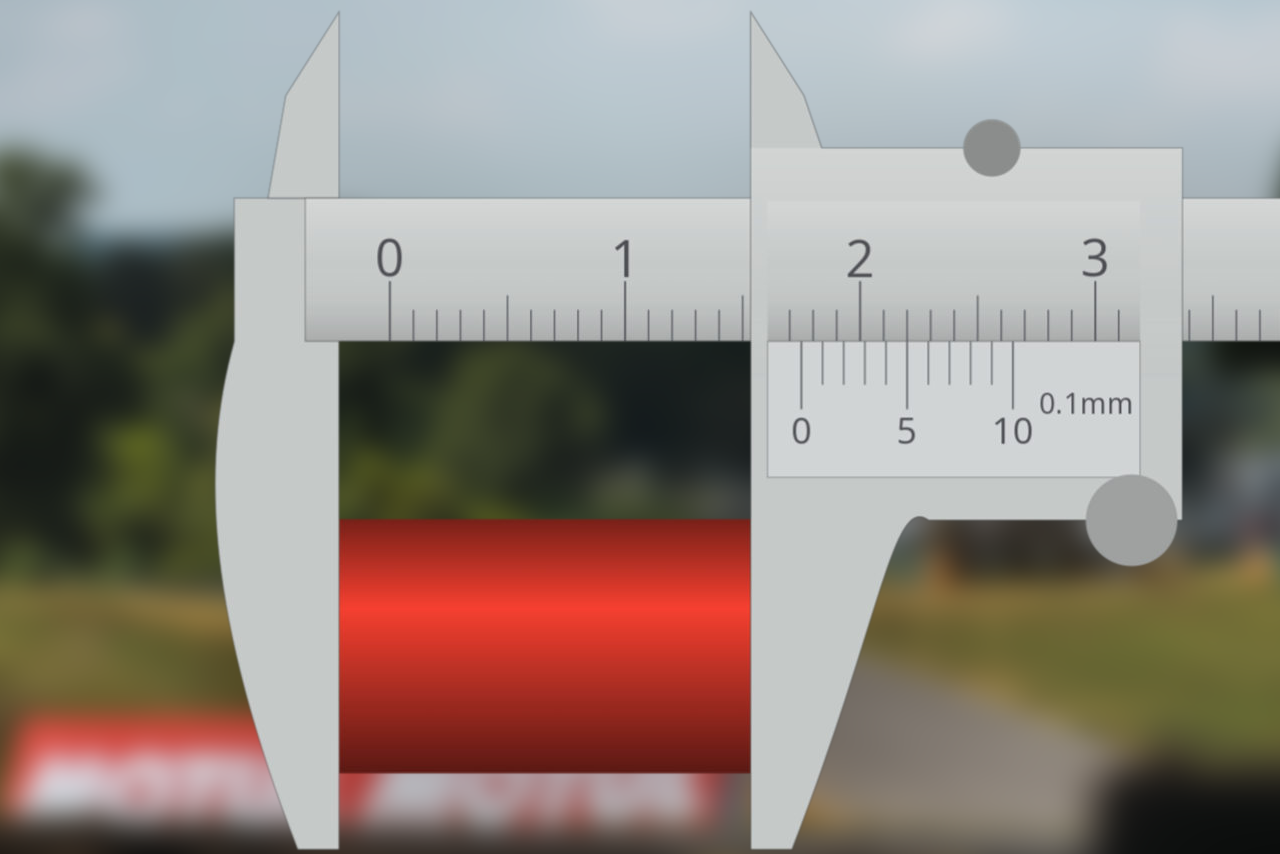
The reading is 17.5 mm
